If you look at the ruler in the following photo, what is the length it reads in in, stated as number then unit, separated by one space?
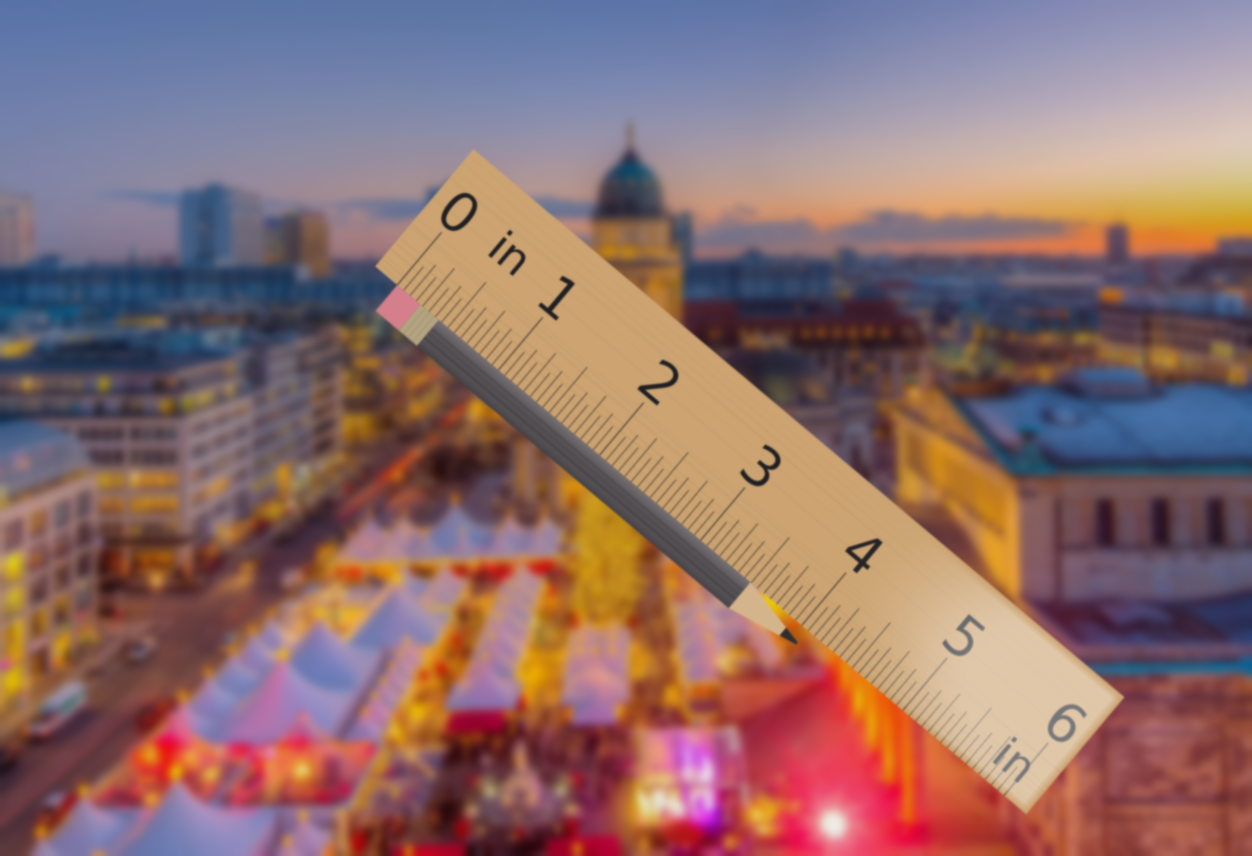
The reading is 4.0625 in
